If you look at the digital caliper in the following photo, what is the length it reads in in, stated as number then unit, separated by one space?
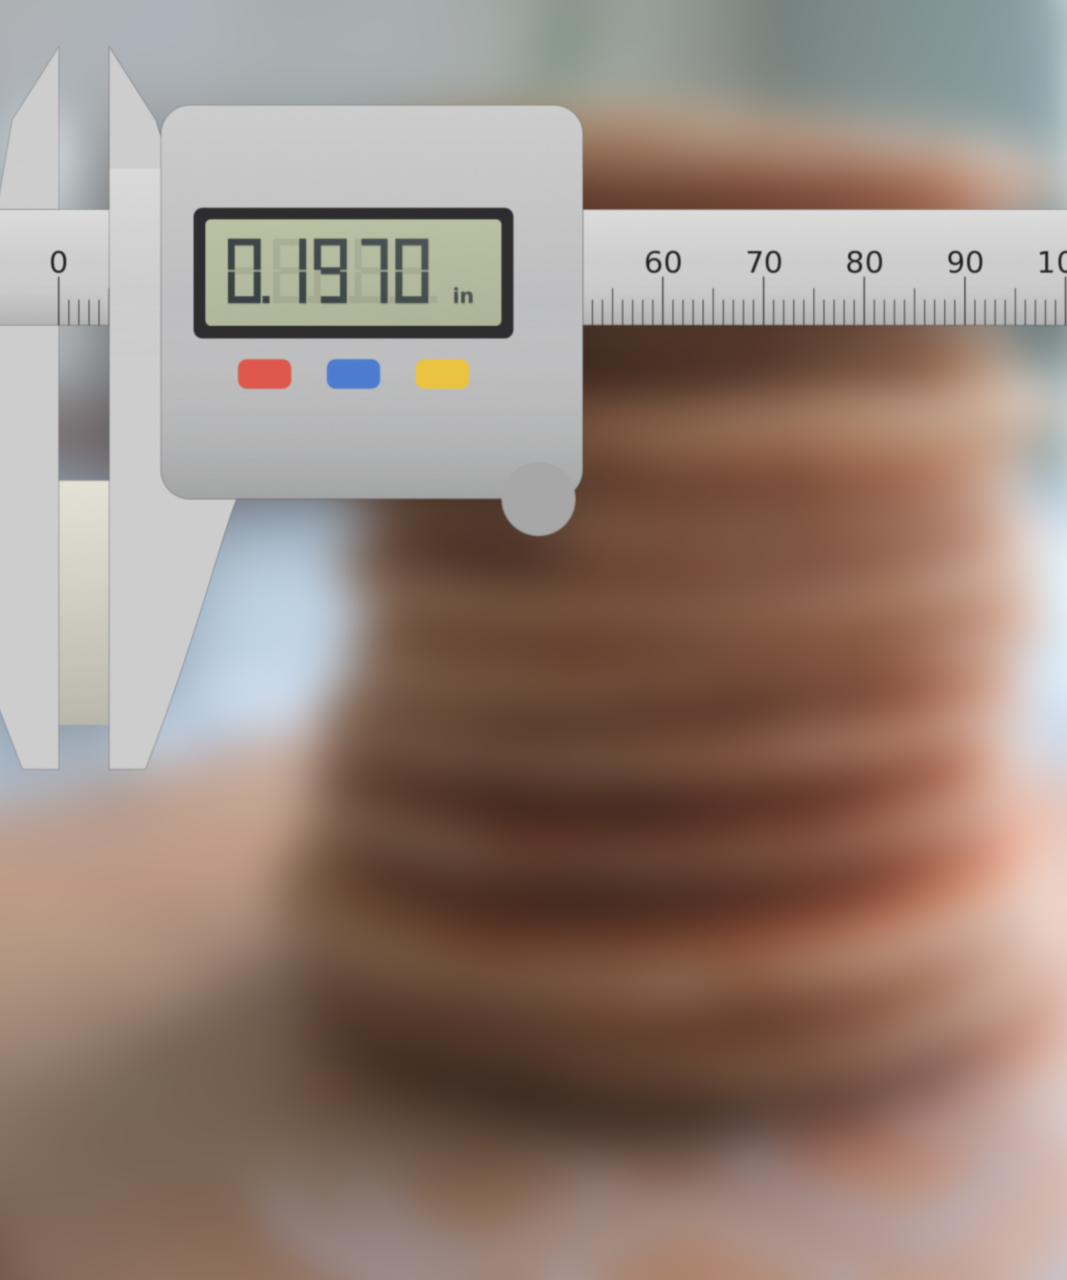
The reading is 0.1970 in
